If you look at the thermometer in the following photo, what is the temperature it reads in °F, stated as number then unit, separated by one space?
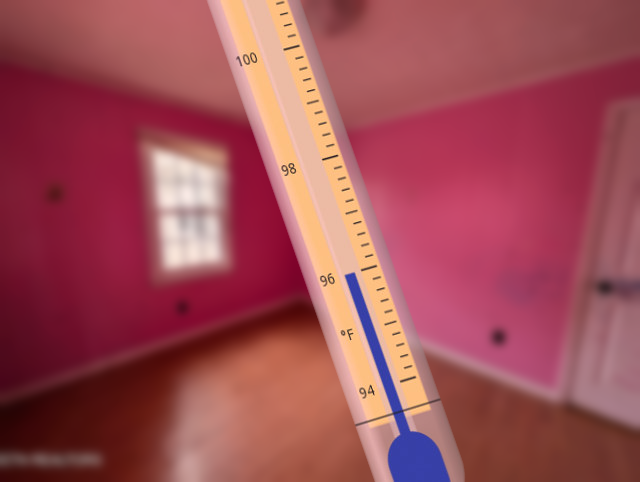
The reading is 96 °F
